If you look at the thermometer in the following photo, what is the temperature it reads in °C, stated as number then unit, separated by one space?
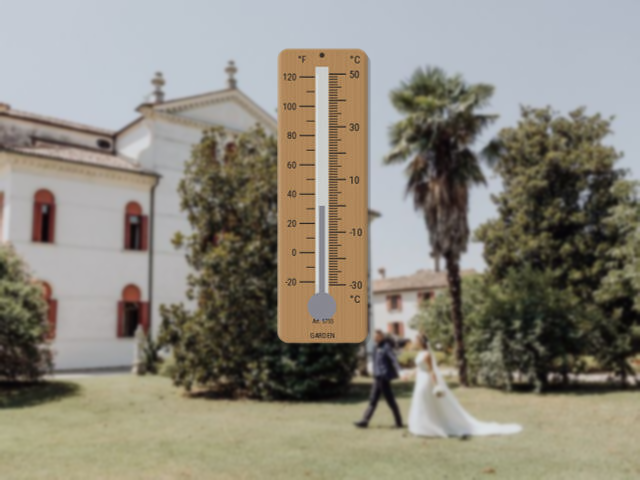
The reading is 0 °C
